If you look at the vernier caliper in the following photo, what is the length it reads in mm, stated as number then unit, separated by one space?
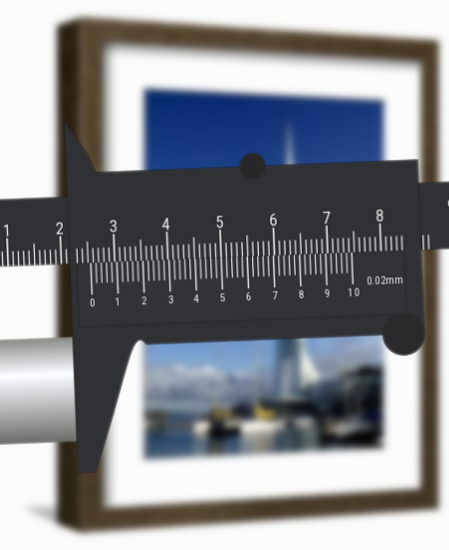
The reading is 25.5 mm
